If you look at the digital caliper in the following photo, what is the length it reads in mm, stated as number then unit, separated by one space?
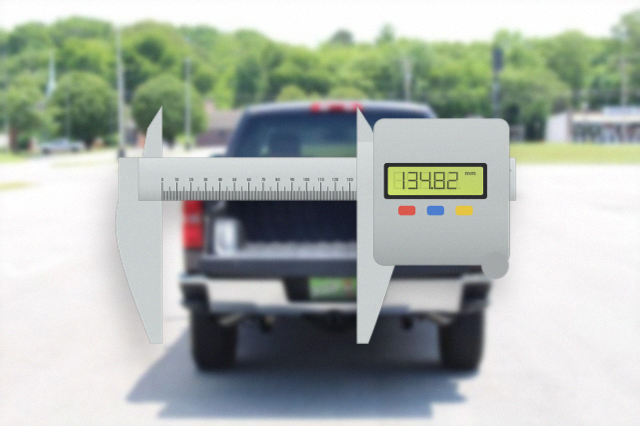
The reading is 134.82 mm
